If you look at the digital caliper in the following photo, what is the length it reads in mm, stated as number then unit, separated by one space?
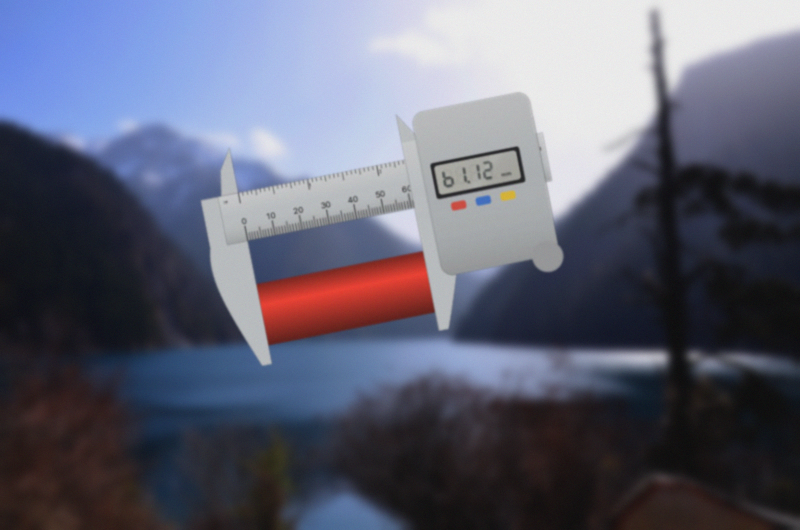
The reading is 61.12 mm
